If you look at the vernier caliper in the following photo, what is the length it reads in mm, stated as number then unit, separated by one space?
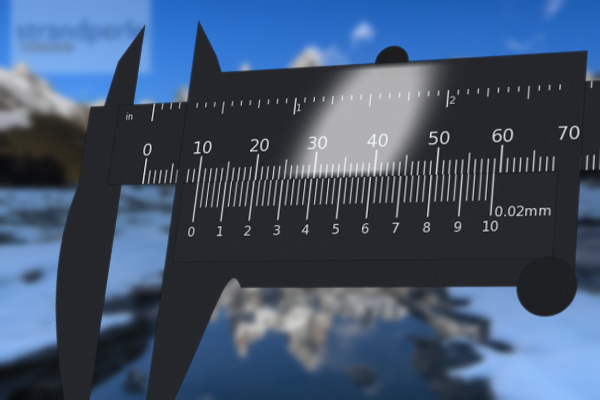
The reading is 10.0 mm
